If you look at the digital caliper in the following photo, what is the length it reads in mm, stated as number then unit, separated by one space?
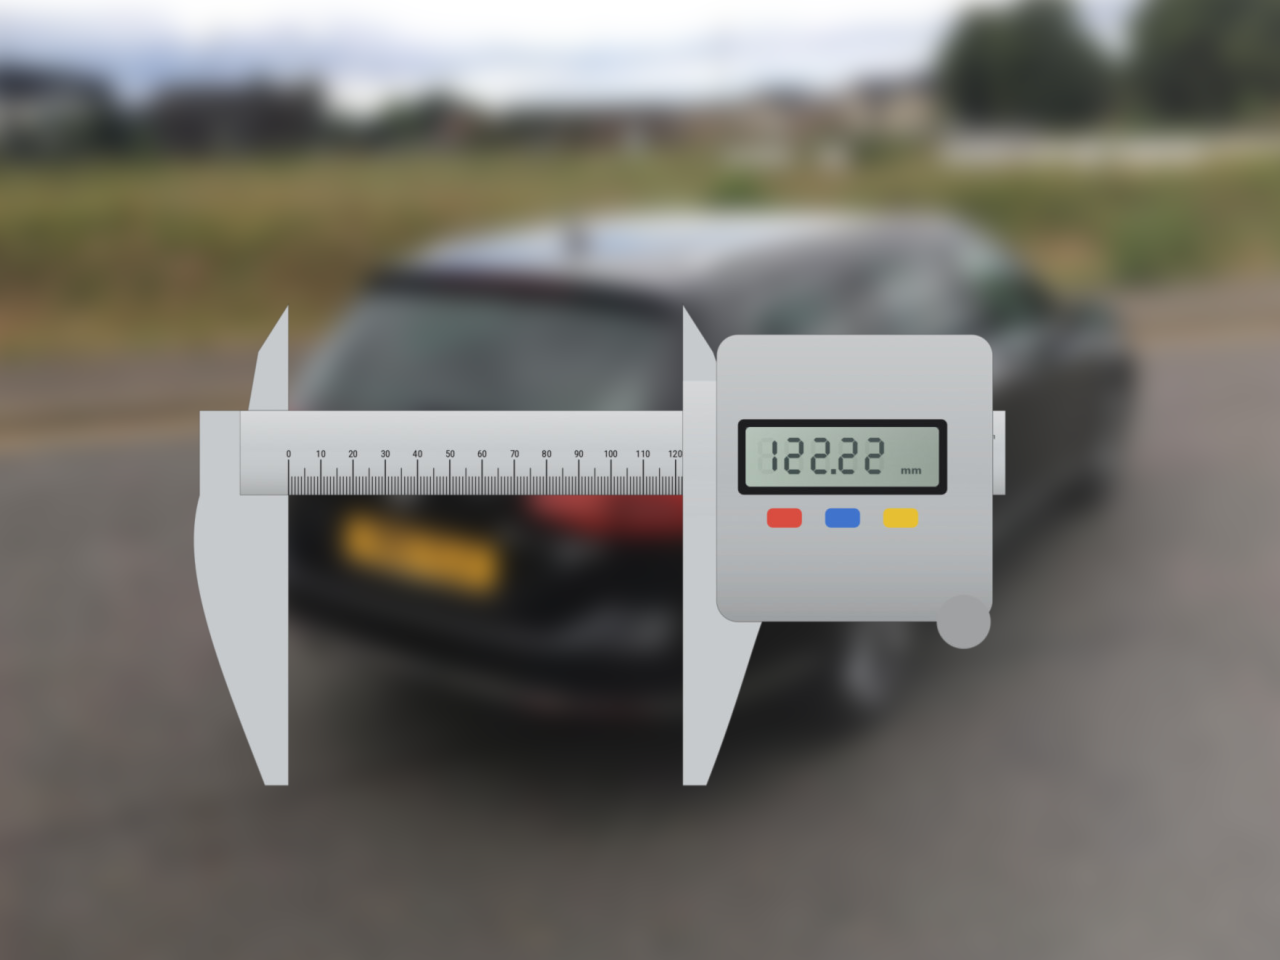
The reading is 122.22 mm
